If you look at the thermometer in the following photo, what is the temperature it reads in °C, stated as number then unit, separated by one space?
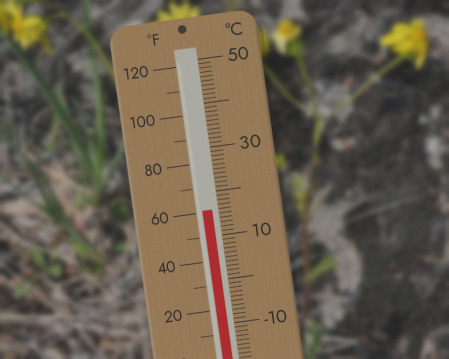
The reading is 16 °C
